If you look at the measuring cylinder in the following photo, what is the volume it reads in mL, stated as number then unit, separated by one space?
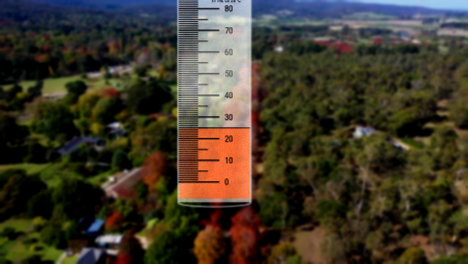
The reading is 25 mL
